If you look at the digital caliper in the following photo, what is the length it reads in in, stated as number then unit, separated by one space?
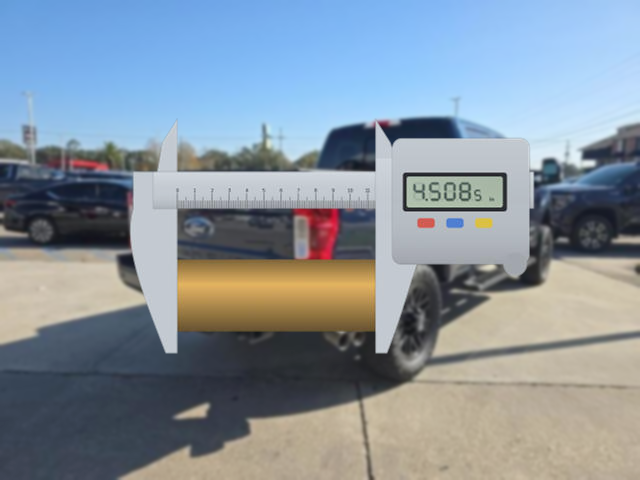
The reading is 4.5085 in
